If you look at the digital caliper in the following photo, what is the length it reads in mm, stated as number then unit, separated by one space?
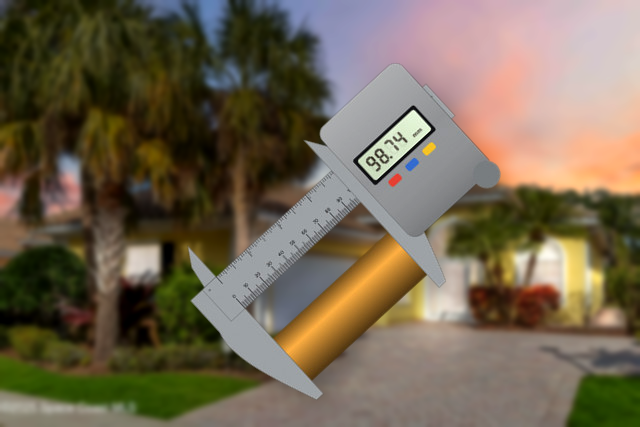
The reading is 98.74 mm
